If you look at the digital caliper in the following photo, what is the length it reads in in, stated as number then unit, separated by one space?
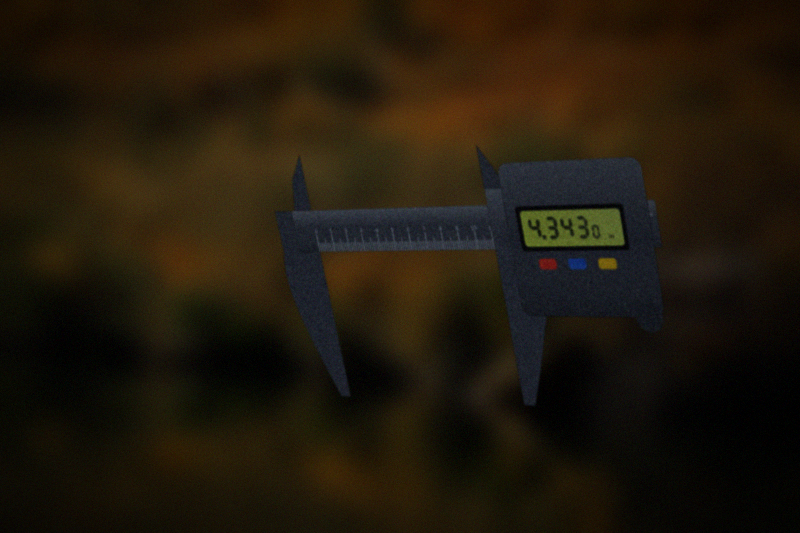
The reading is 4.3430 in
